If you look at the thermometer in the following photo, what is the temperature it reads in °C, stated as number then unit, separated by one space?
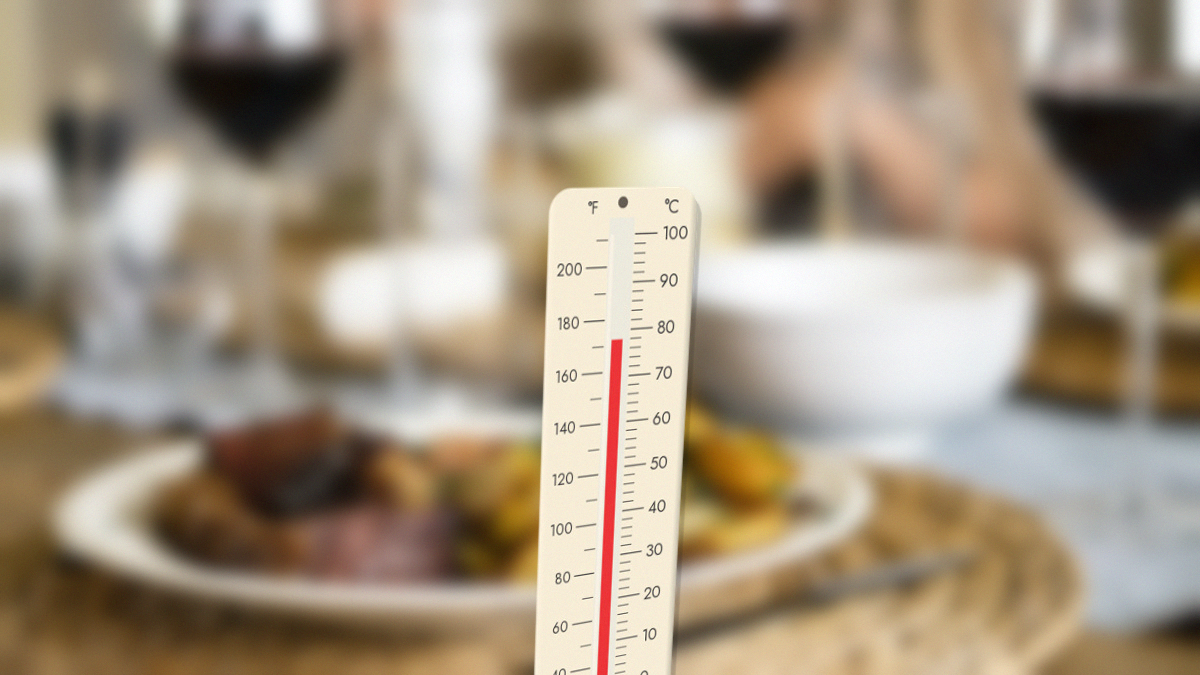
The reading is 78 °C
